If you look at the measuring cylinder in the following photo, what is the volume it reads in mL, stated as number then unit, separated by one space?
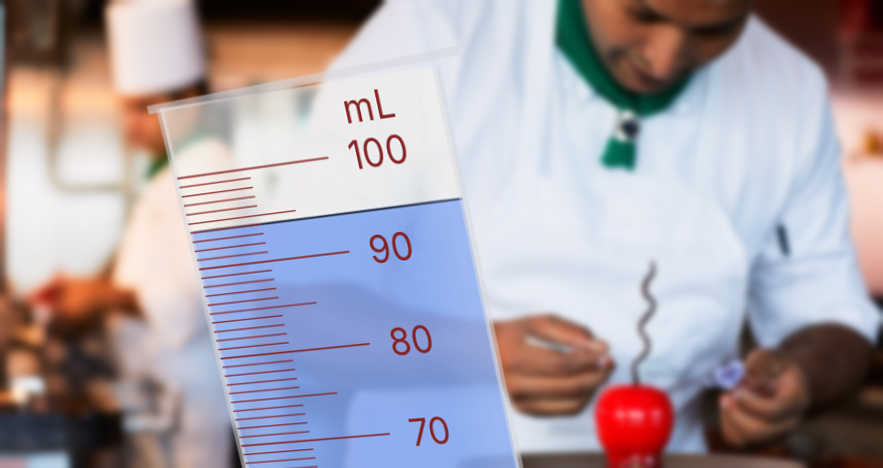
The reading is 94 mL
